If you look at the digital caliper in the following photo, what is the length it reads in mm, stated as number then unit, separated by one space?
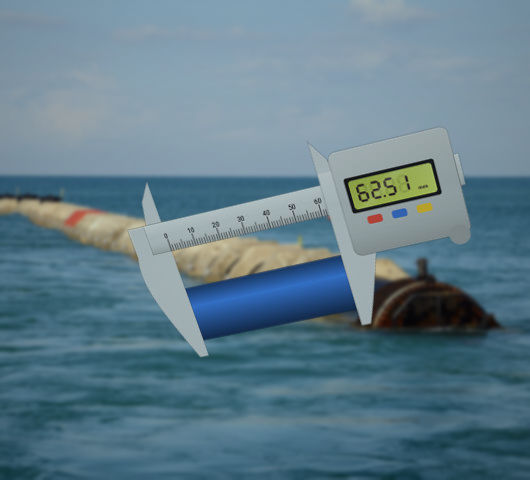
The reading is 62.51 mm
